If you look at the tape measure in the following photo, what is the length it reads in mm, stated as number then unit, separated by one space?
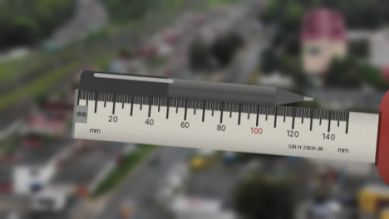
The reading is 130 mm
